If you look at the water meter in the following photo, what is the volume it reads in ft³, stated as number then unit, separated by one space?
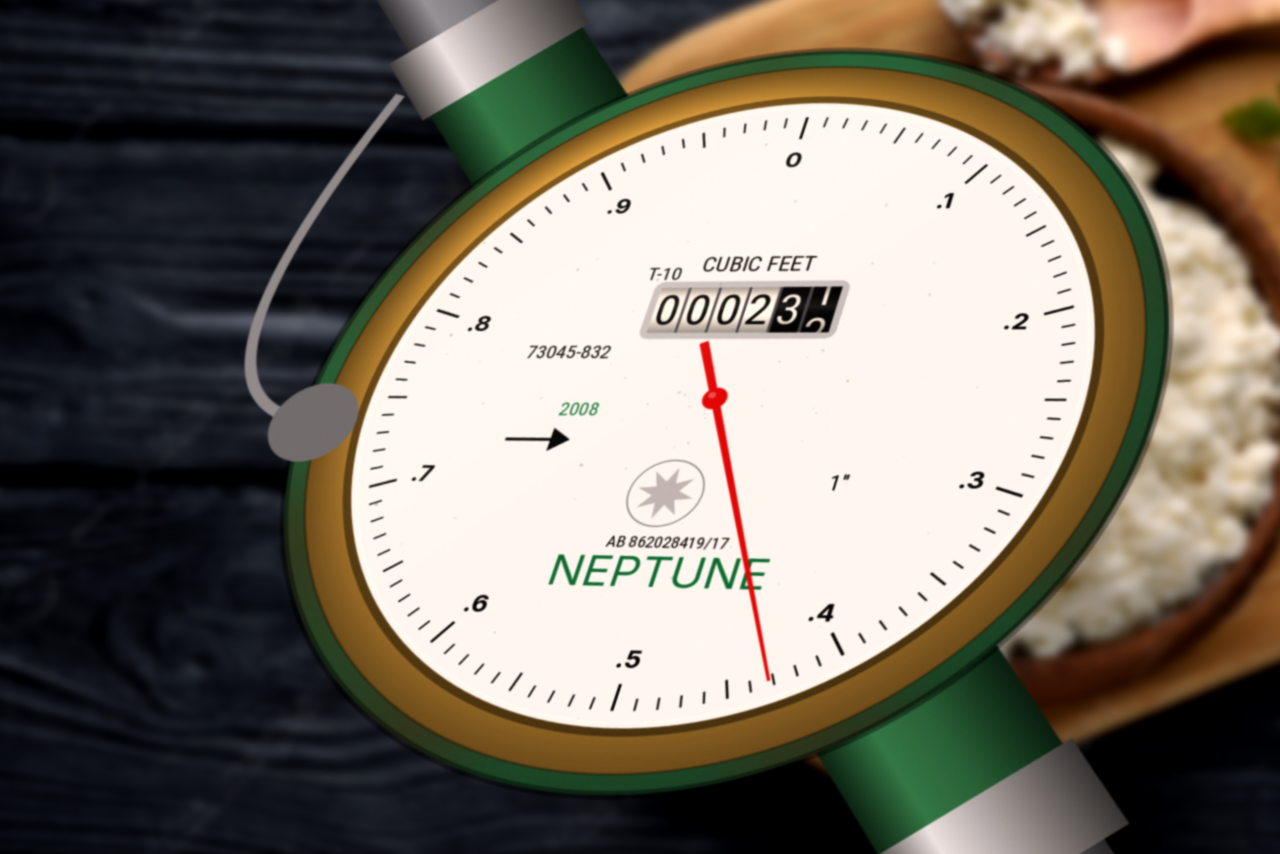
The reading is 231.43 ft³
